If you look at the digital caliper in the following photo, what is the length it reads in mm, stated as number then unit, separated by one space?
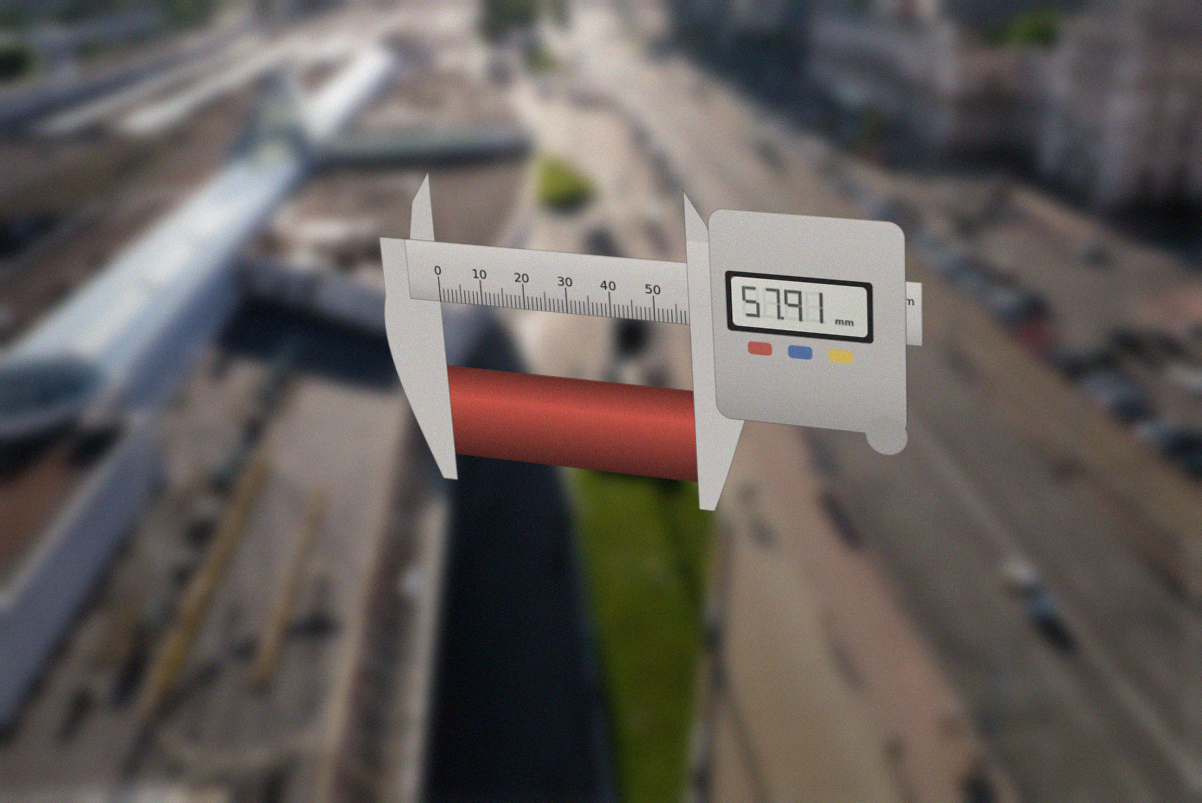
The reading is 57.91 mm
